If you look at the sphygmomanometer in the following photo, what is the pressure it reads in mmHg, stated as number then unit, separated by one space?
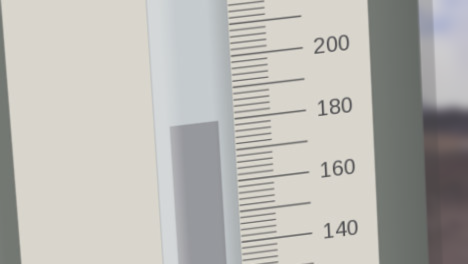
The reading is 180 mmHg
